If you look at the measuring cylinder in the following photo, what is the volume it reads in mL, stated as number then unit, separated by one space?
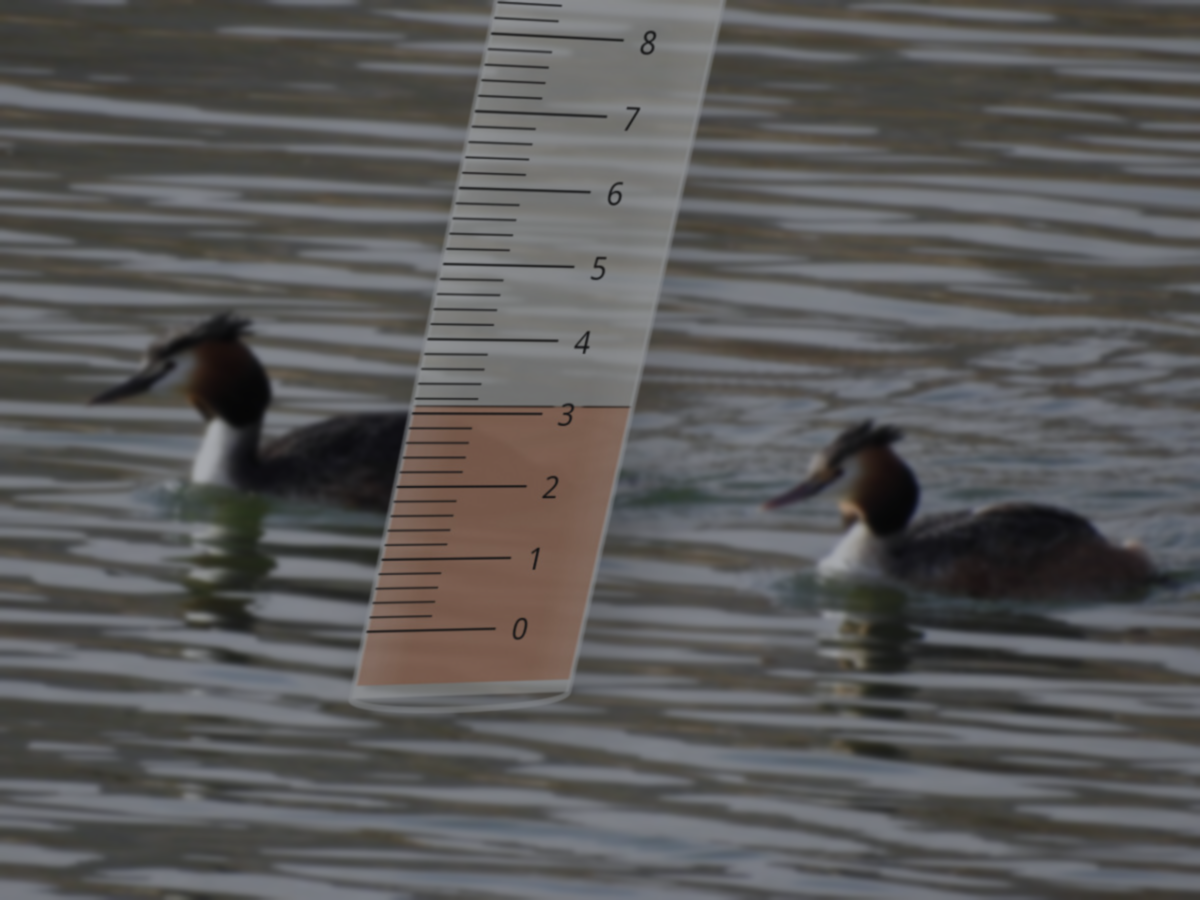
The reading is 3.1 mL
